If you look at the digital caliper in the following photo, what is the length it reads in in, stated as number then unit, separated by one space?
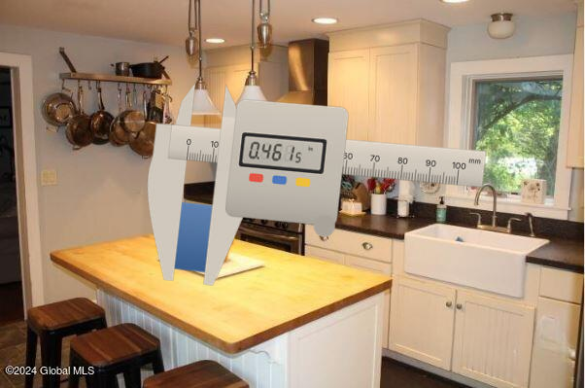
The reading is 0.4615 in
